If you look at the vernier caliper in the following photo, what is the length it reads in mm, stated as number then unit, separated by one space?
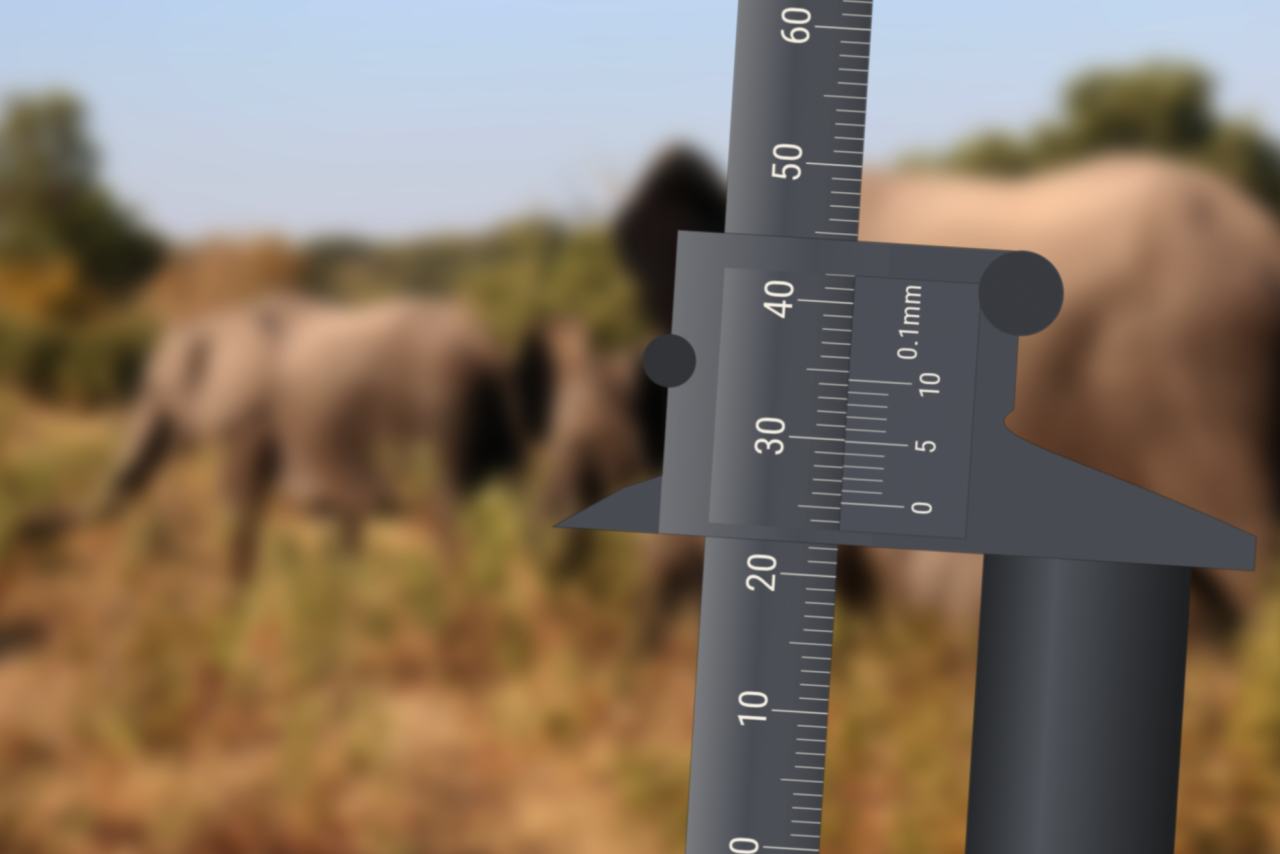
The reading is 25.4 mm
